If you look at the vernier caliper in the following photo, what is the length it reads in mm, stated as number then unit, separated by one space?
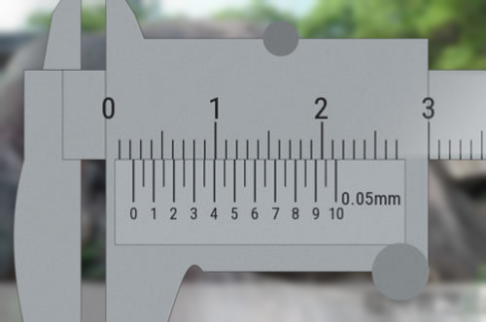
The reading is 2.3 mm
